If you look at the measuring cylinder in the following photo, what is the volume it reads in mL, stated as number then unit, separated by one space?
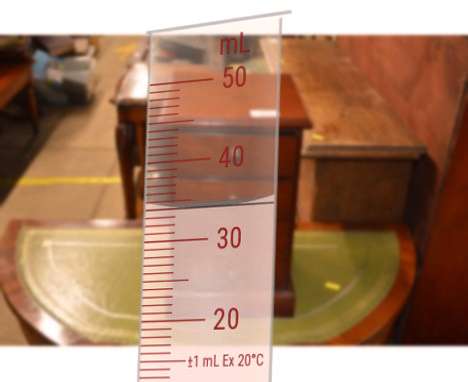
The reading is 34 mL
